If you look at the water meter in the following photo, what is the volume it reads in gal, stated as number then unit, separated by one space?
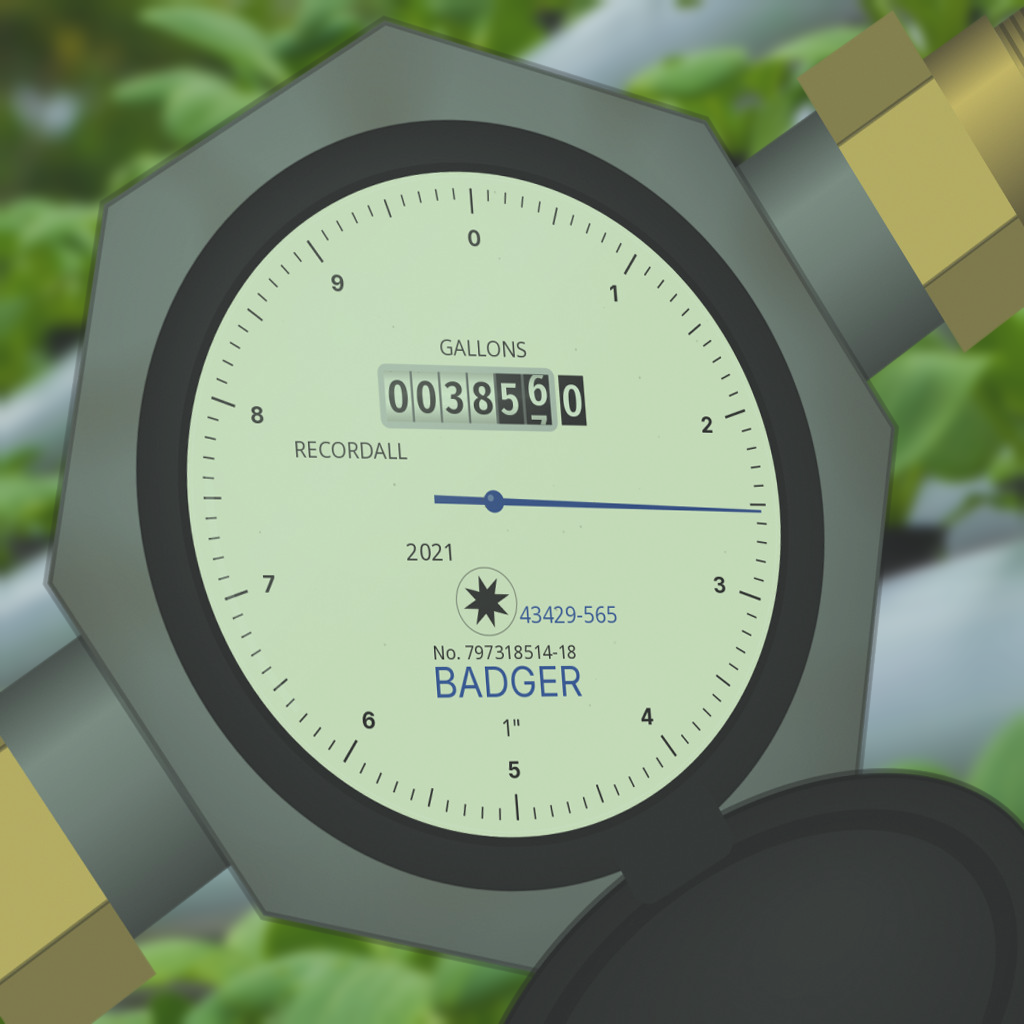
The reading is 38562.5 gal
